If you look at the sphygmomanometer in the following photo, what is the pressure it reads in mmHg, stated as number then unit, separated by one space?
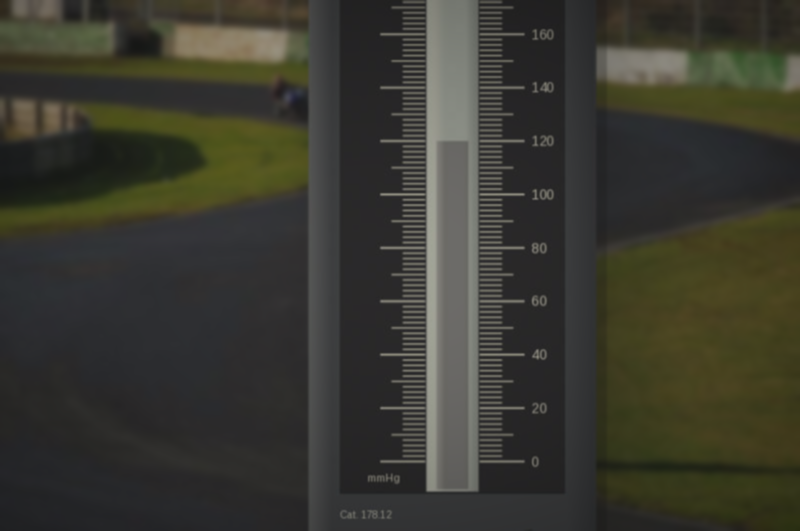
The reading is 120 mmHg
